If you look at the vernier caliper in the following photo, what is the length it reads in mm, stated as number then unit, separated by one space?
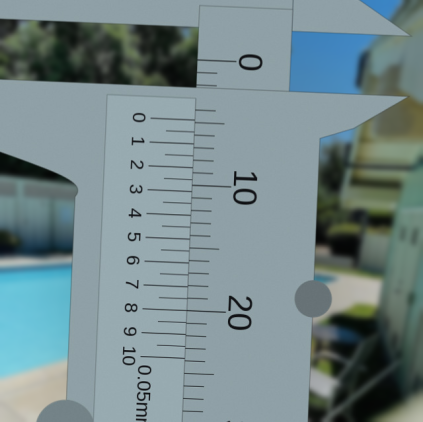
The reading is 4.8 mm
